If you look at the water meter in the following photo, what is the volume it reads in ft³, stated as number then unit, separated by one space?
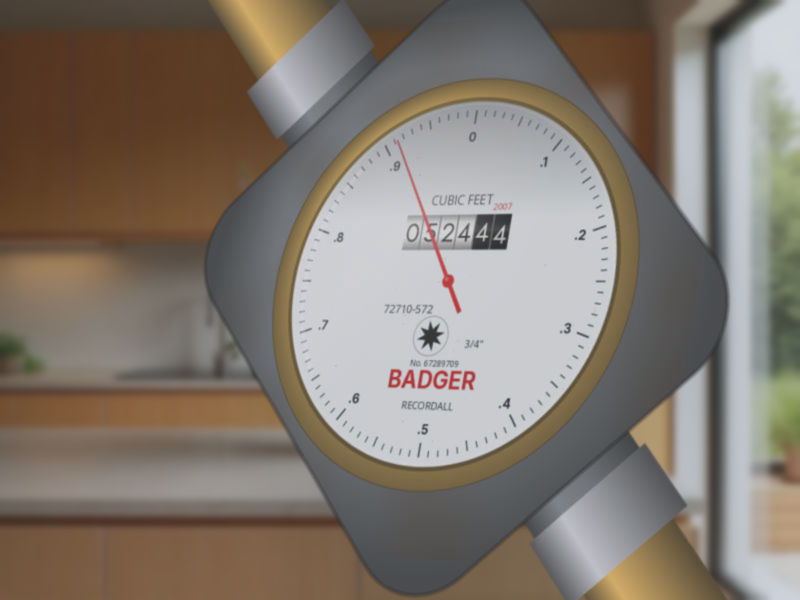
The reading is 52443.91 ft³
